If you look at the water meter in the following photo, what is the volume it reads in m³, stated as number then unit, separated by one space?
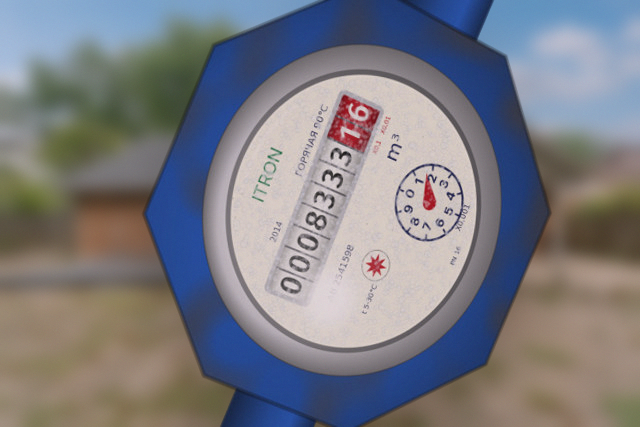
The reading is 8333.161 m³
